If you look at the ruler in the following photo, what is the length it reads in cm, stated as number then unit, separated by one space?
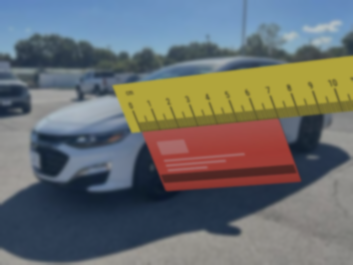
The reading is 7 cm
